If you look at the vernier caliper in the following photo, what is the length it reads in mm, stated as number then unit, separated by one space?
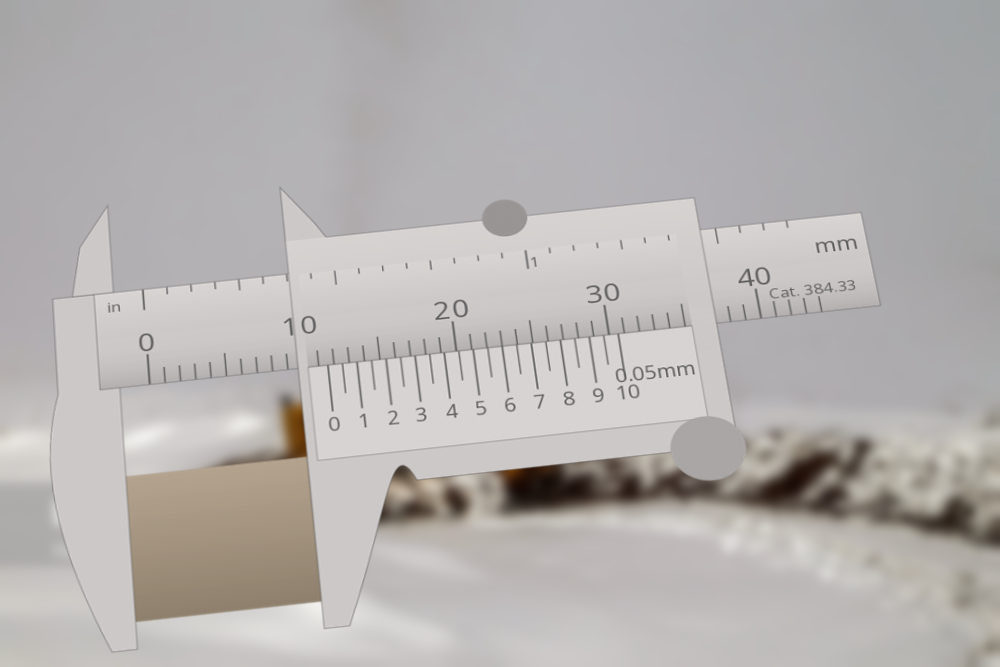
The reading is 11.6 mm
